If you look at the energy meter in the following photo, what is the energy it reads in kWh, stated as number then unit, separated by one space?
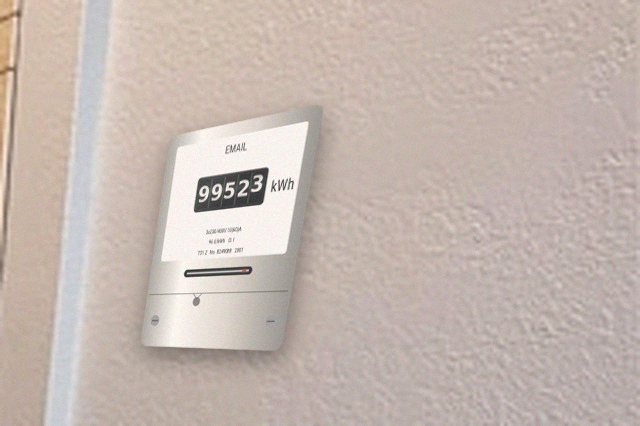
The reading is 99523 kWh
